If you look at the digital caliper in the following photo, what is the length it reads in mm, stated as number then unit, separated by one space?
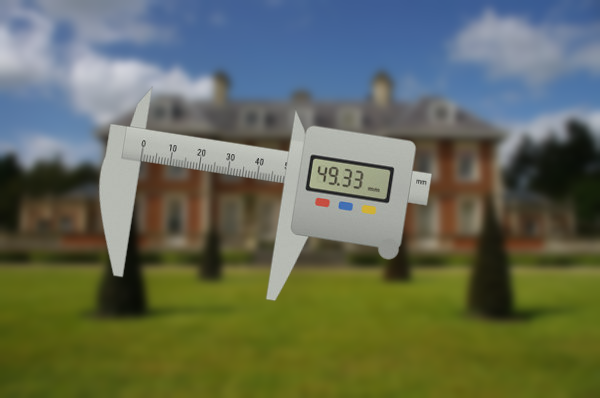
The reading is 49.33 mm
